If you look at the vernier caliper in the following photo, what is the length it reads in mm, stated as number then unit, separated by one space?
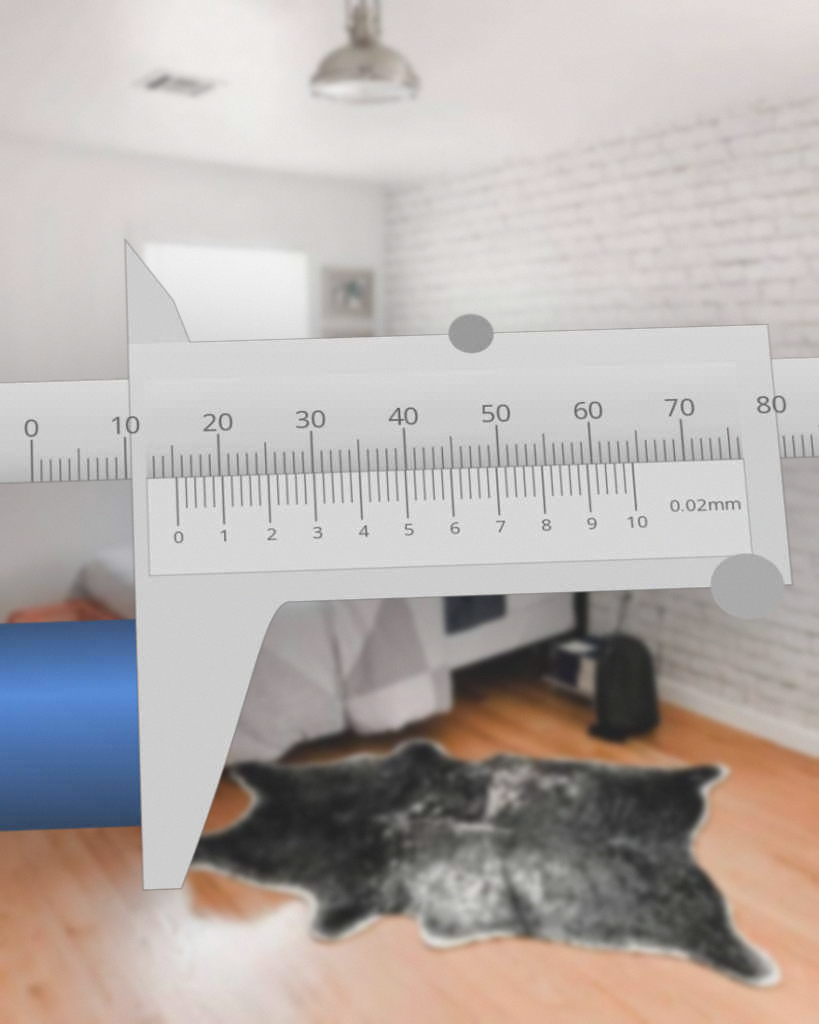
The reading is 15.4 mm
